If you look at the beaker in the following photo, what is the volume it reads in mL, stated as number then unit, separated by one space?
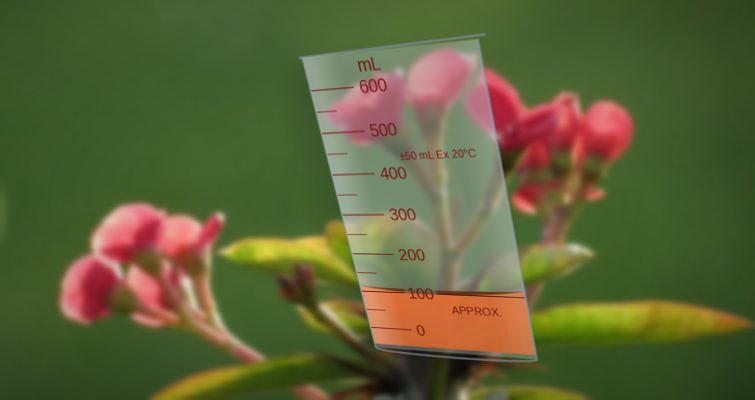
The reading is 100 mL
